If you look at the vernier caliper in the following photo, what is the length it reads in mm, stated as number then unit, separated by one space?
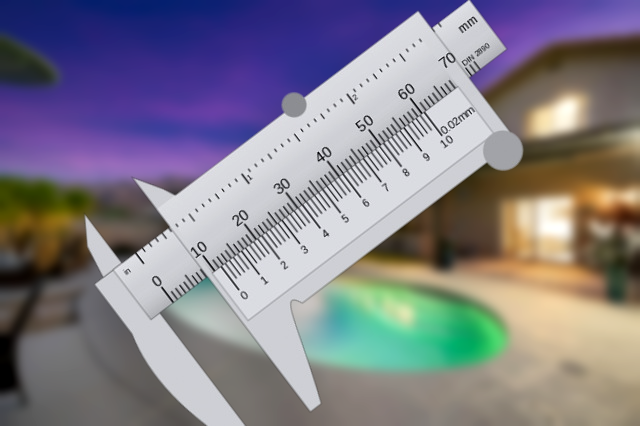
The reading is 11.5 mm
